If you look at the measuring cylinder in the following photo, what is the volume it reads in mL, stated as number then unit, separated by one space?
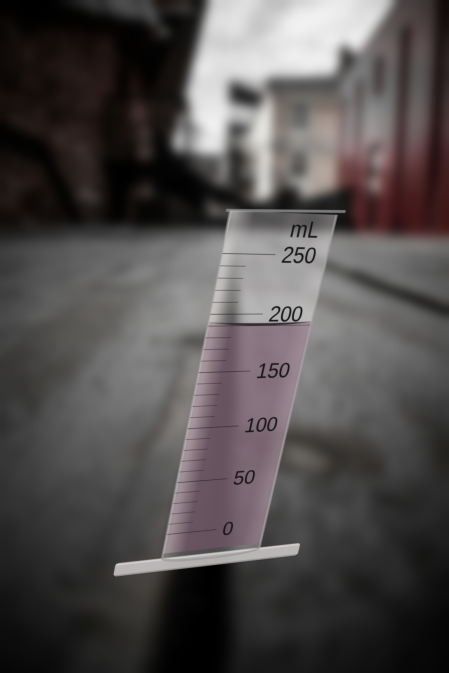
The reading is 190 mL
